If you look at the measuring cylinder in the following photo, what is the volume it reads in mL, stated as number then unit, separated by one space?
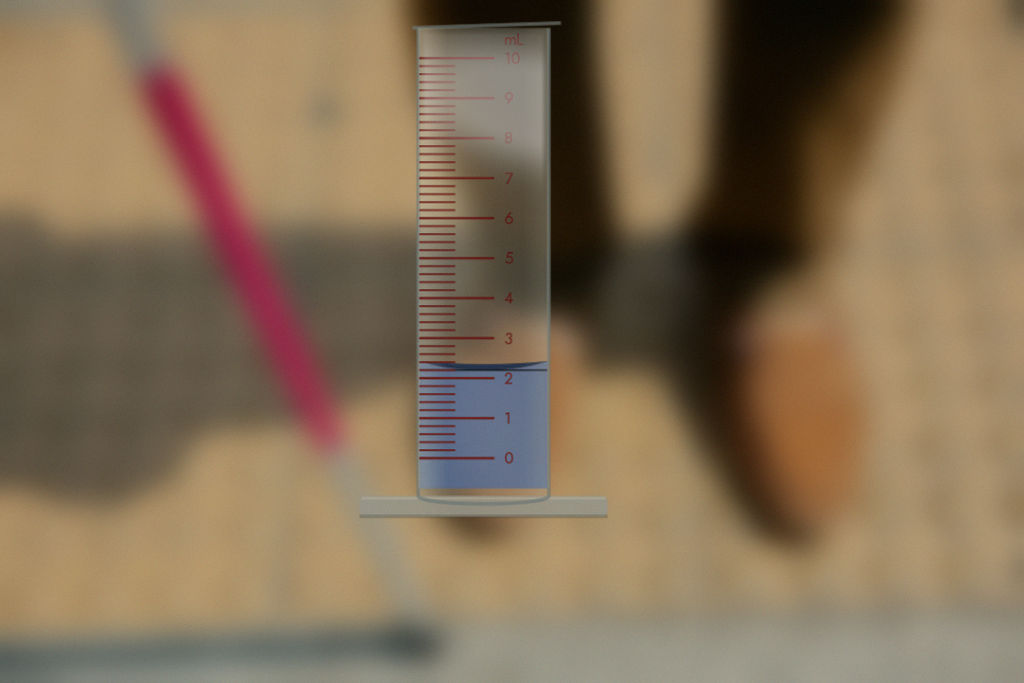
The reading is 2.2 mL
